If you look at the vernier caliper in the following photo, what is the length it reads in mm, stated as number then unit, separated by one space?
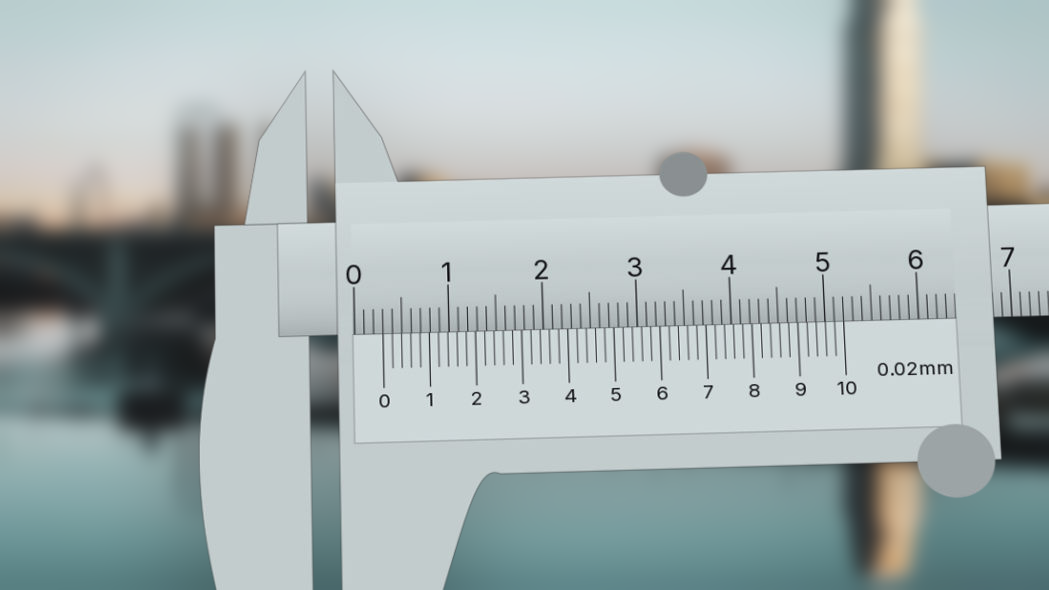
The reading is 3.0 mm
